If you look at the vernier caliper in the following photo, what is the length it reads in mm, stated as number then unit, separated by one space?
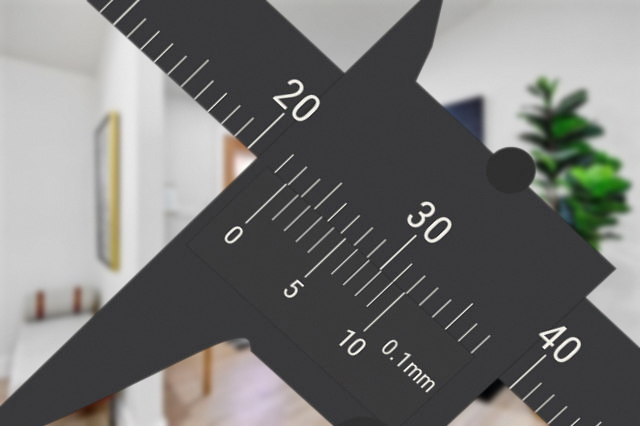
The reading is 22.9 mm
